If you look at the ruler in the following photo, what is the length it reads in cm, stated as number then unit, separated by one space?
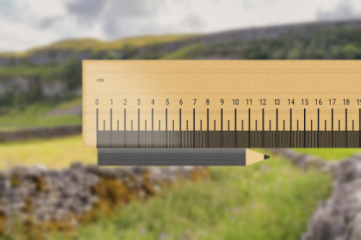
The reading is 12.5 cm
